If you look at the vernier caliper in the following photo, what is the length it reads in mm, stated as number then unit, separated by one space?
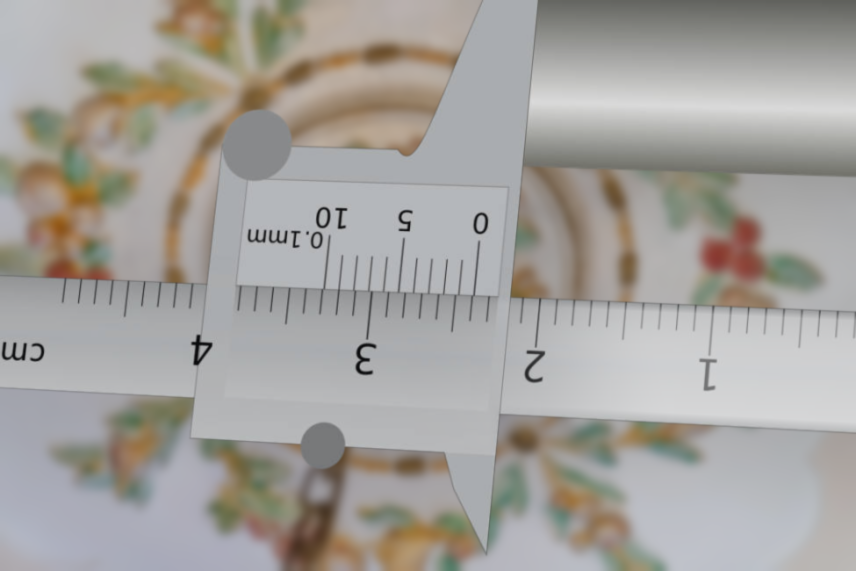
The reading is 23.9 mm
